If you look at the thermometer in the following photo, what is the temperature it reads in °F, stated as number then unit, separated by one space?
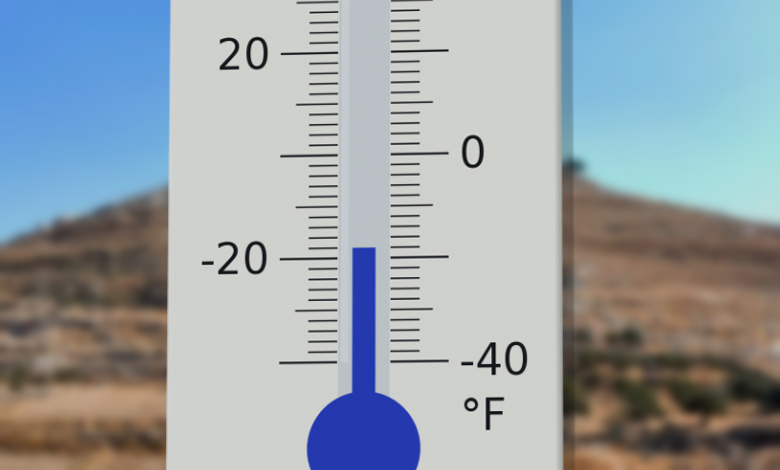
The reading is -18 °F
